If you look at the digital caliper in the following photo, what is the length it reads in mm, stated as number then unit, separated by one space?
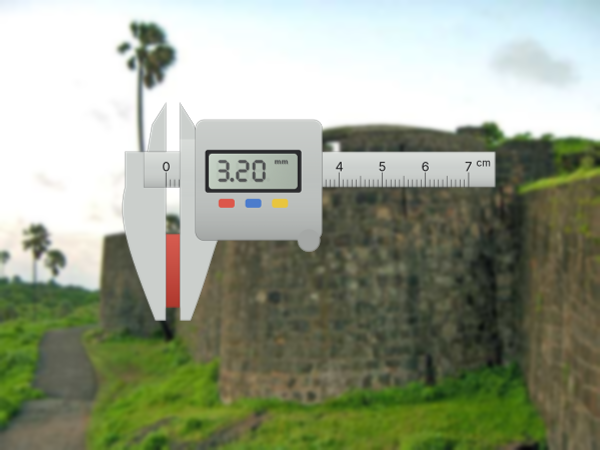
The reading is 3.20 mm
